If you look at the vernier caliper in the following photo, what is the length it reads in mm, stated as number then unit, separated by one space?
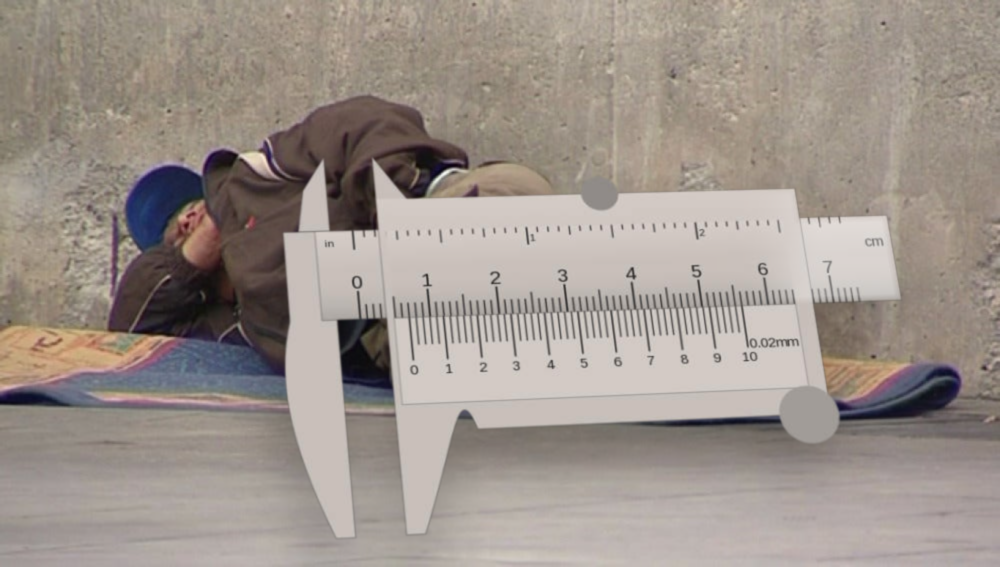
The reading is 7.0 mm
